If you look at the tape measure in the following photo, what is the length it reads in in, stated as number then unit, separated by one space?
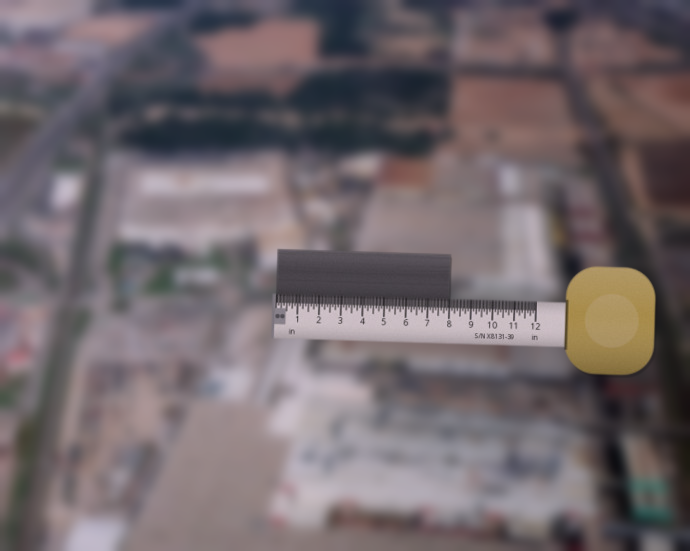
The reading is 8 in
